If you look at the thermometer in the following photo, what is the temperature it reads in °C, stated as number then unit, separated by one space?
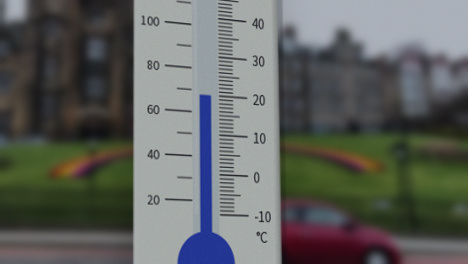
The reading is 20 °C
